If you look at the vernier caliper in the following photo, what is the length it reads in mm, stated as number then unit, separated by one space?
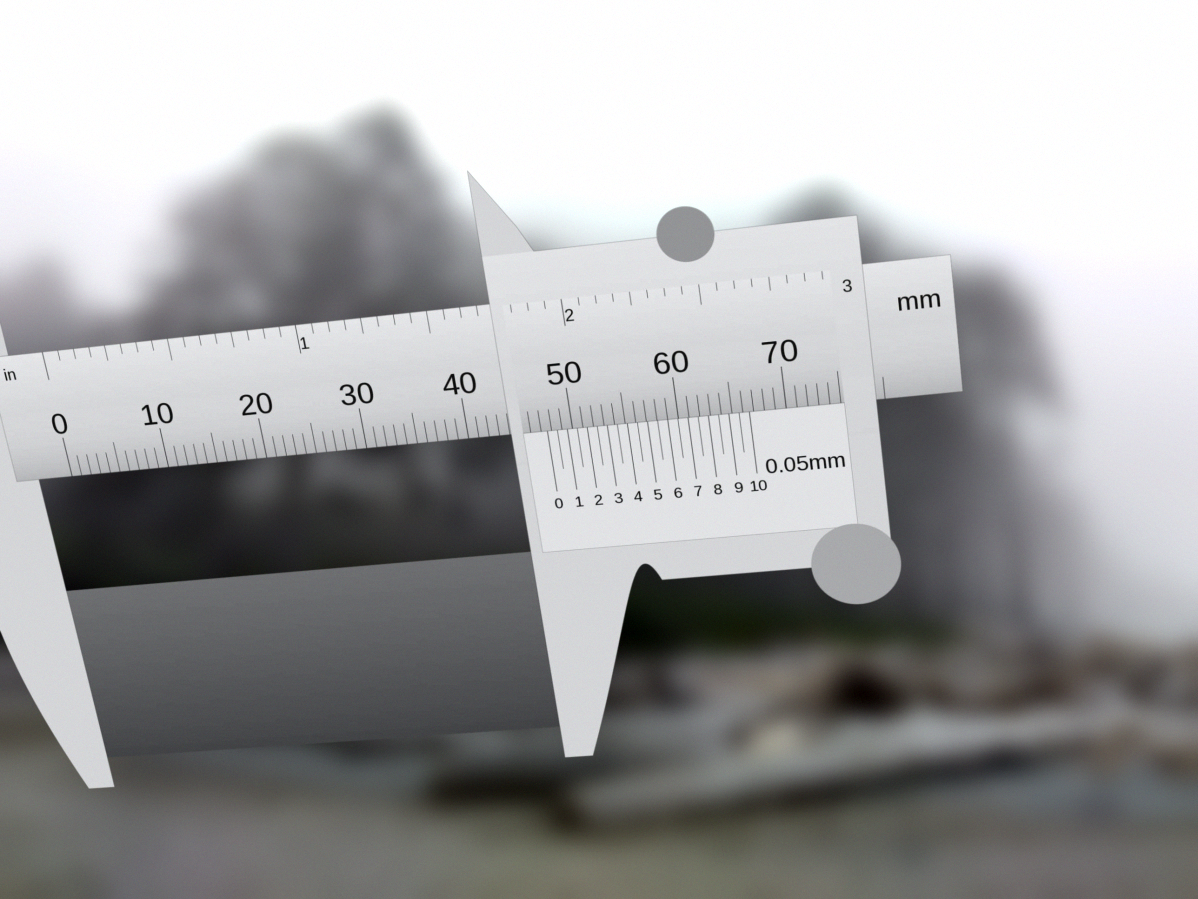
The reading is 47.6 mm
